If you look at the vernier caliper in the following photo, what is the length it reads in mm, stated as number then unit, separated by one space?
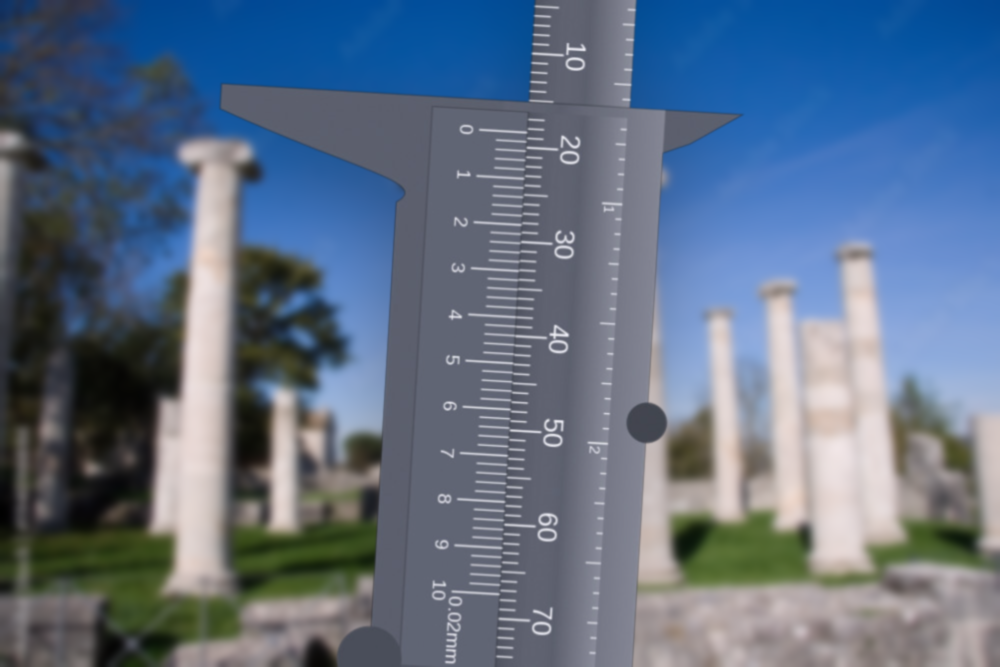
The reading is 18.4 mm
